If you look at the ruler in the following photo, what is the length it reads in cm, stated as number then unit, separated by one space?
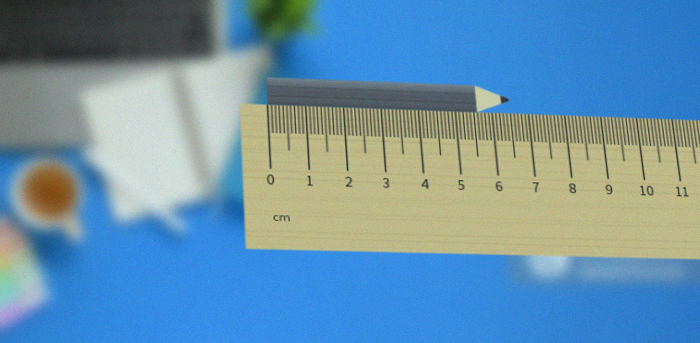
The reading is 6.5 cm
